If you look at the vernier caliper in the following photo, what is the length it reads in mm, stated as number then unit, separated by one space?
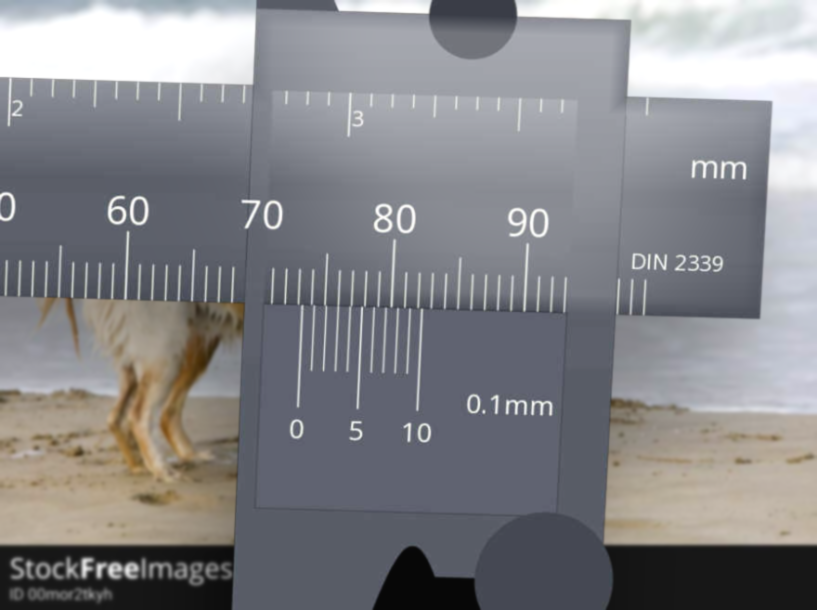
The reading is 73.3 mm
